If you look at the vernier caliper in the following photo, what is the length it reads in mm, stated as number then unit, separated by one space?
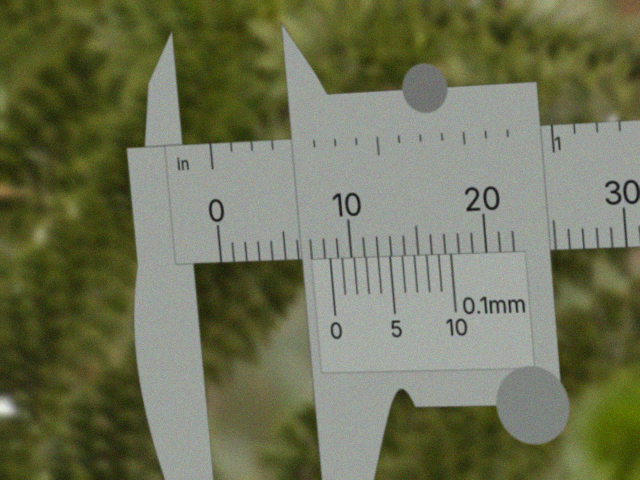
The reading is 8.4 mm
